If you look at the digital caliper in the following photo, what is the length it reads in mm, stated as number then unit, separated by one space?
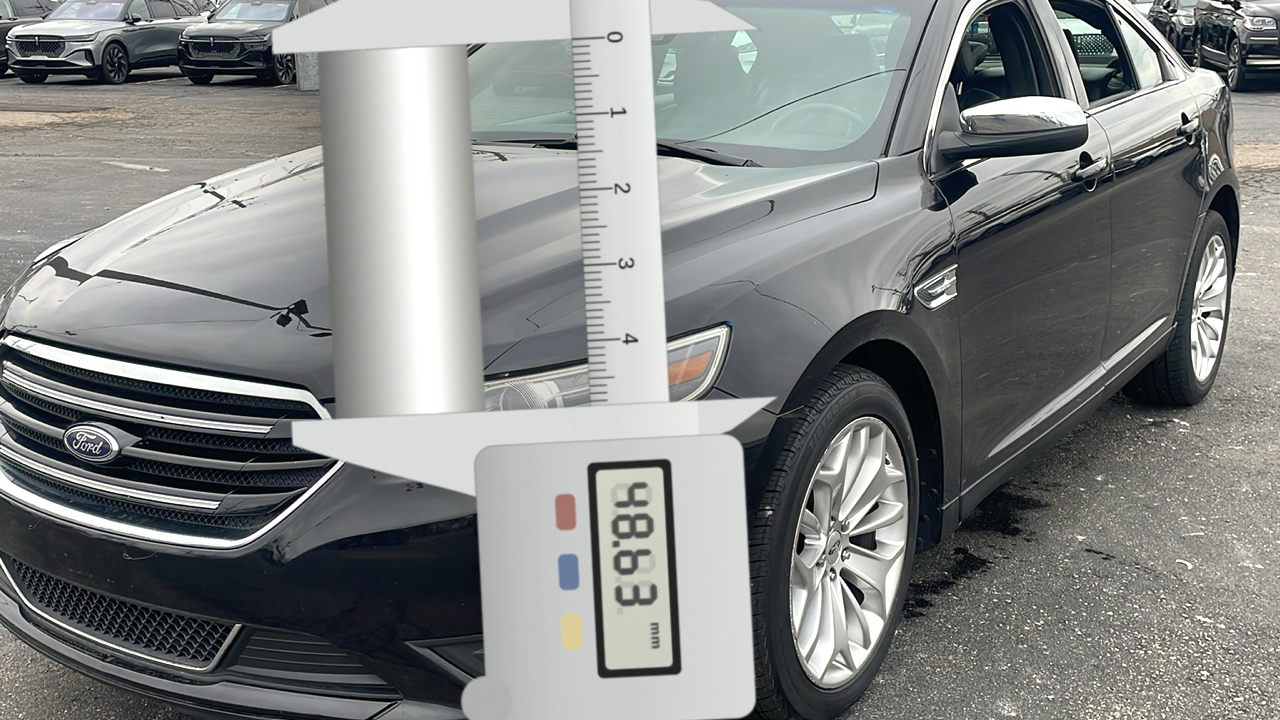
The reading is 48.63 mm
